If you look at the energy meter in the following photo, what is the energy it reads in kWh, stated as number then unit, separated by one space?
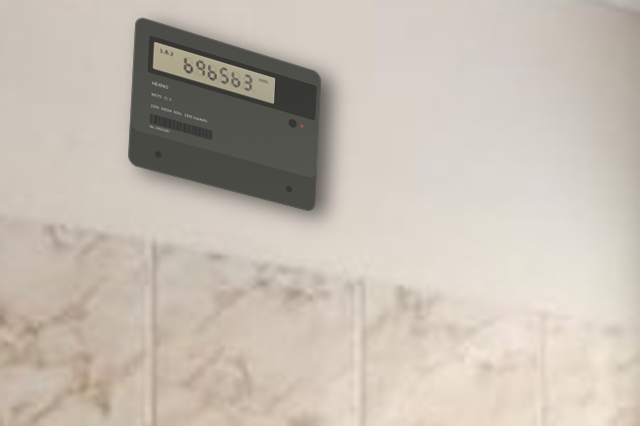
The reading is 696563 kWh
